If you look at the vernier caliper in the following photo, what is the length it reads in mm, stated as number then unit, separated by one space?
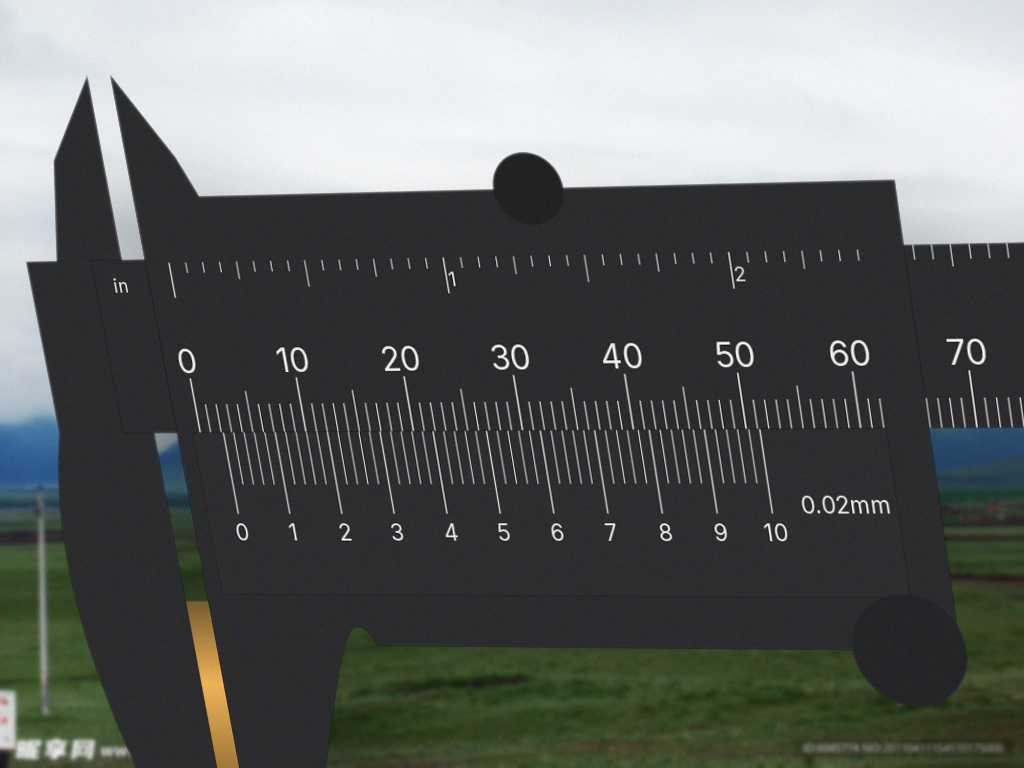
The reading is 2.2 mm
